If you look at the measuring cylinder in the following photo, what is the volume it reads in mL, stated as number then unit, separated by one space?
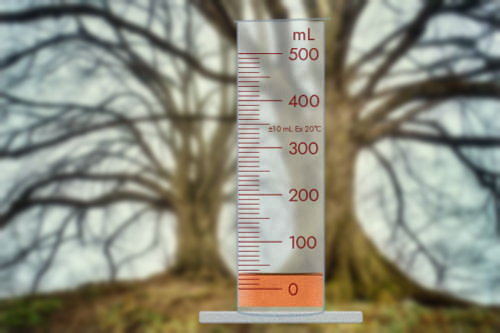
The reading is 30 mL
